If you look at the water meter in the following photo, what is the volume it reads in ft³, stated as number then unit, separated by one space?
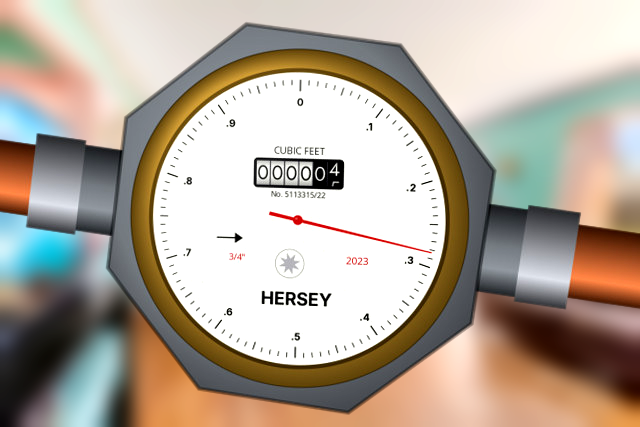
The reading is 4.28 ft³
